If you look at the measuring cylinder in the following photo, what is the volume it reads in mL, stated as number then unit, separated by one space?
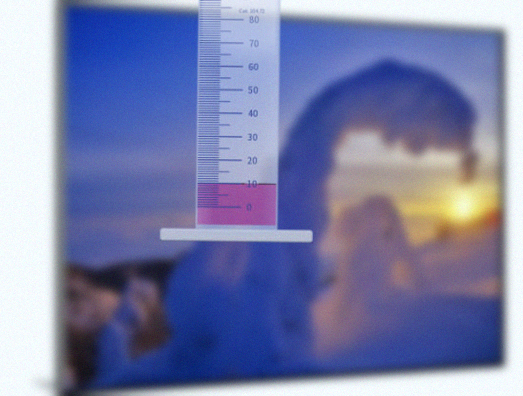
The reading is 10 mL
